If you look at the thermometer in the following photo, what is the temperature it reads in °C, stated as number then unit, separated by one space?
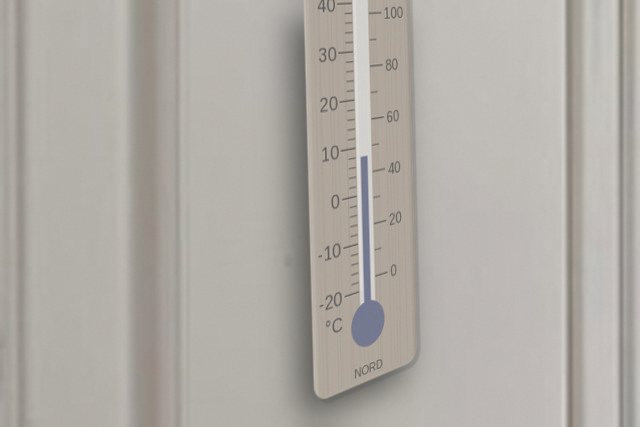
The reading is 8 °C
